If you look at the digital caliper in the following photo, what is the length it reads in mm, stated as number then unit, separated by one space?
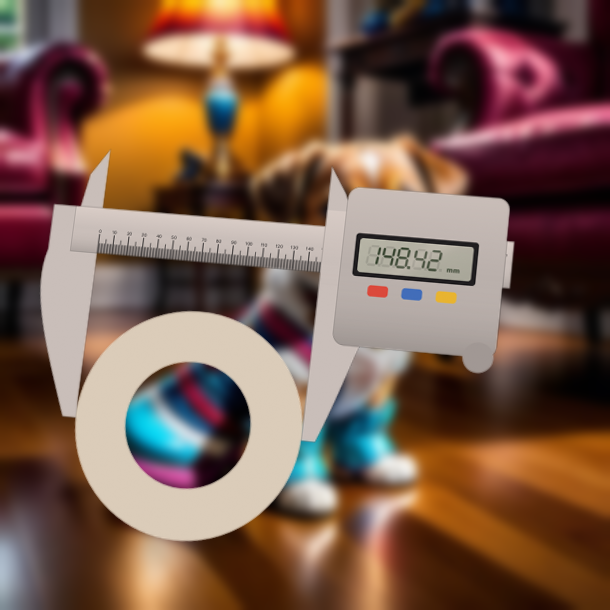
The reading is 148.42 mm
